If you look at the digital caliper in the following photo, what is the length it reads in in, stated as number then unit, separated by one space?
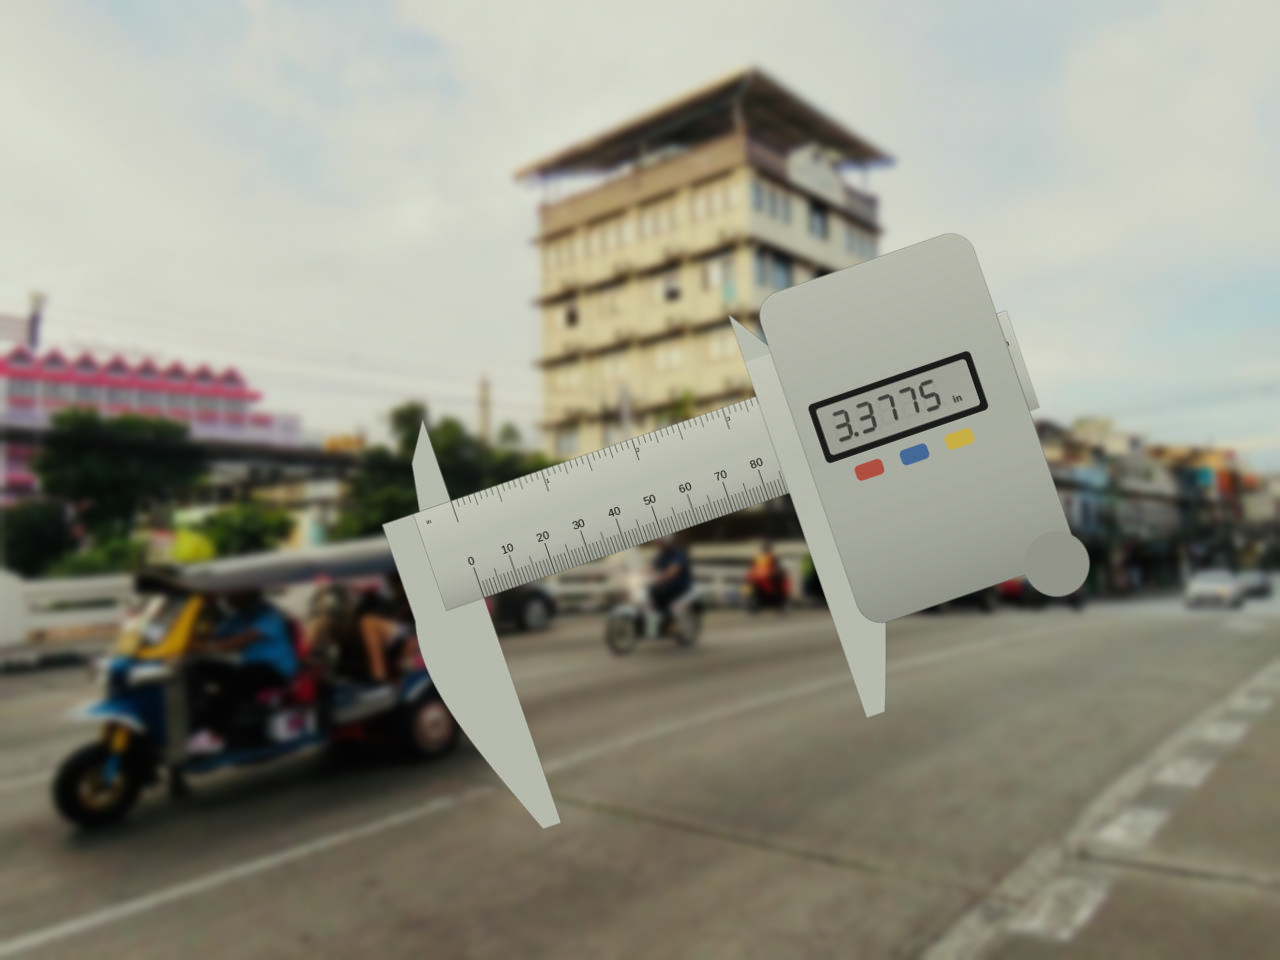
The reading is 3.3775 in
